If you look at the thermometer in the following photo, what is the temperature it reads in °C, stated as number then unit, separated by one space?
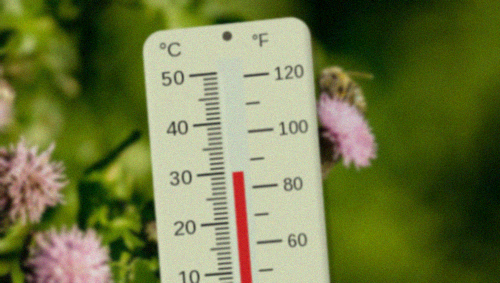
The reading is 30 °C
